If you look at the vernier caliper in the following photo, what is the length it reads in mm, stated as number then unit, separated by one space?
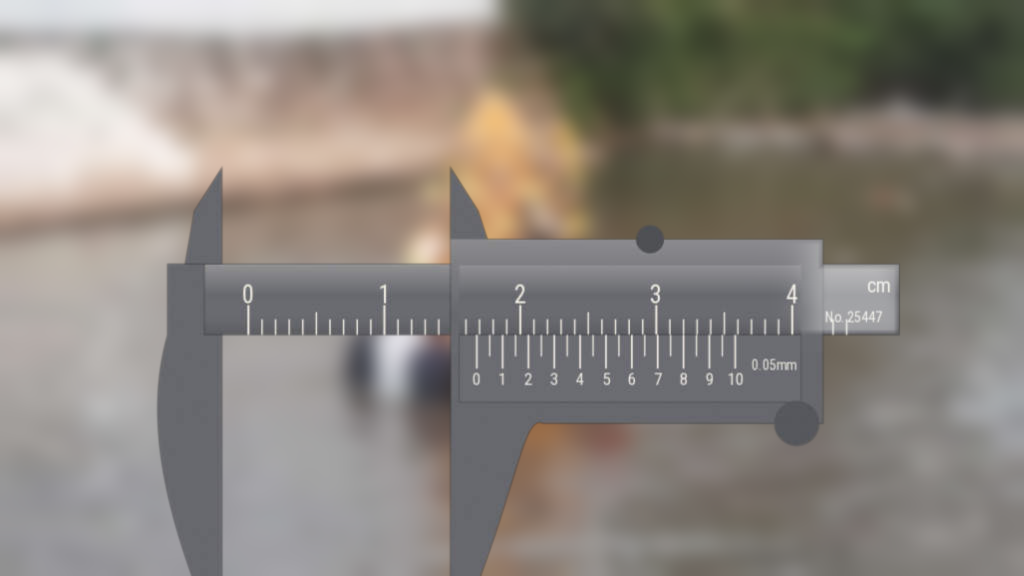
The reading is 16.8 mm
